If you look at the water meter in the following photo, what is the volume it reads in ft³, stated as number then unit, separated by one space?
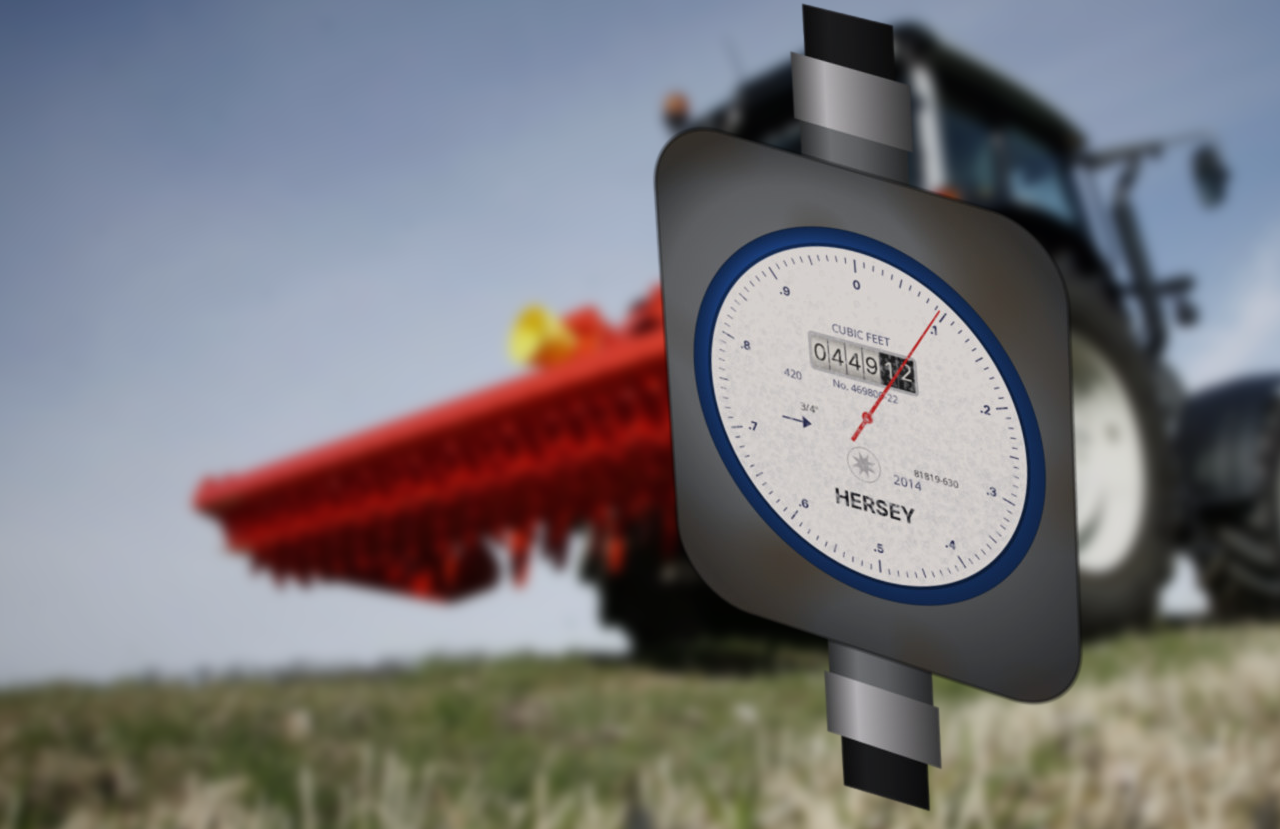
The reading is 44912.09 ft³
